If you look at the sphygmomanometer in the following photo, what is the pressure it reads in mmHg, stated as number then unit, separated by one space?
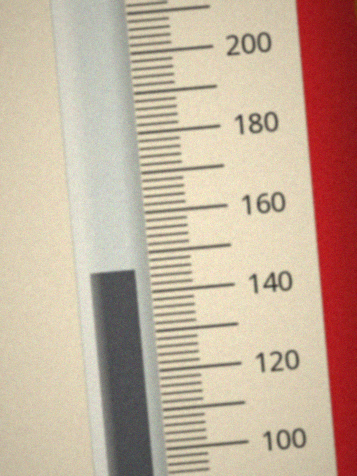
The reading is 146 mmHg
